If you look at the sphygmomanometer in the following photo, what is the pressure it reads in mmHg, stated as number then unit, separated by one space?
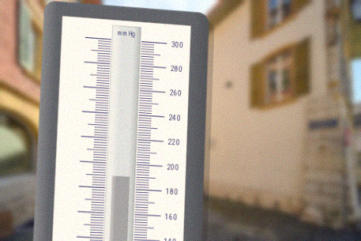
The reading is 190 mmHg
